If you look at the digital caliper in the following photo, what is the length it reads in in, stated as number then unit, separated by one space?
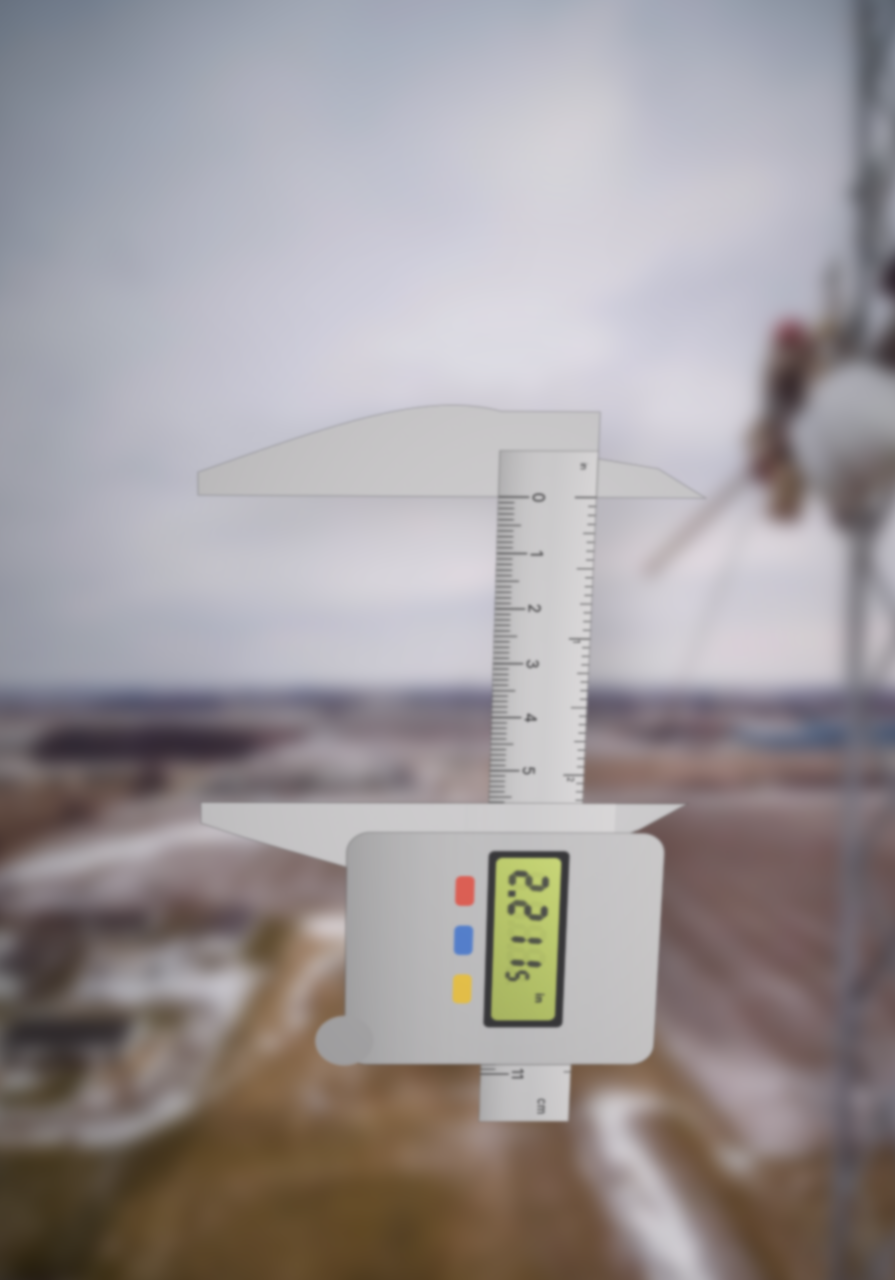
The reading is 2.2115 in
